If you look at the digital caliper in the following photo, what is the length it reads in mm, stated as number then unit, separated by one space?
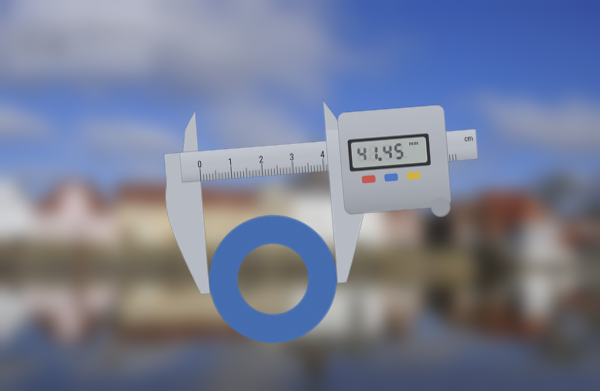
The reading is 41.45 mm
